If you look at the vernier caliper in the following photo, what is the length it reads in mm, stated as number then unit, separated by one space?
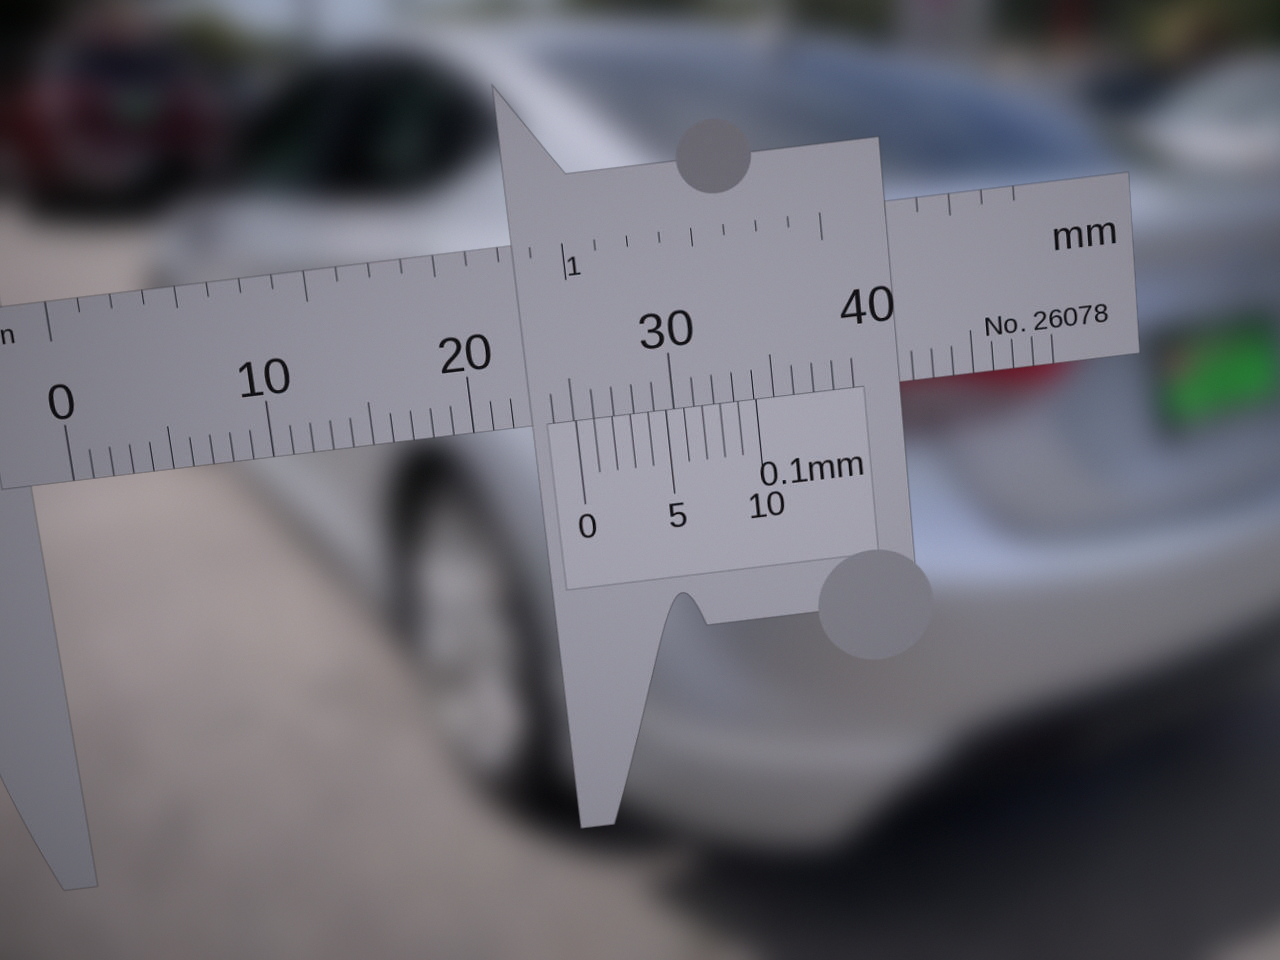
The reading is 25.1 mm
